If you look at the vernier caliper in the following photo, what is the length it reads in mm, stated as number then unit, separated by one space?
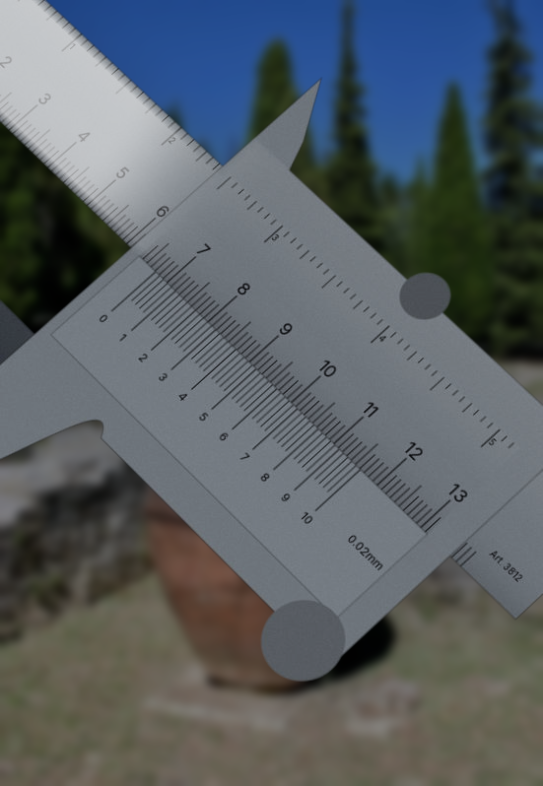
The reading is 67.2 mm
